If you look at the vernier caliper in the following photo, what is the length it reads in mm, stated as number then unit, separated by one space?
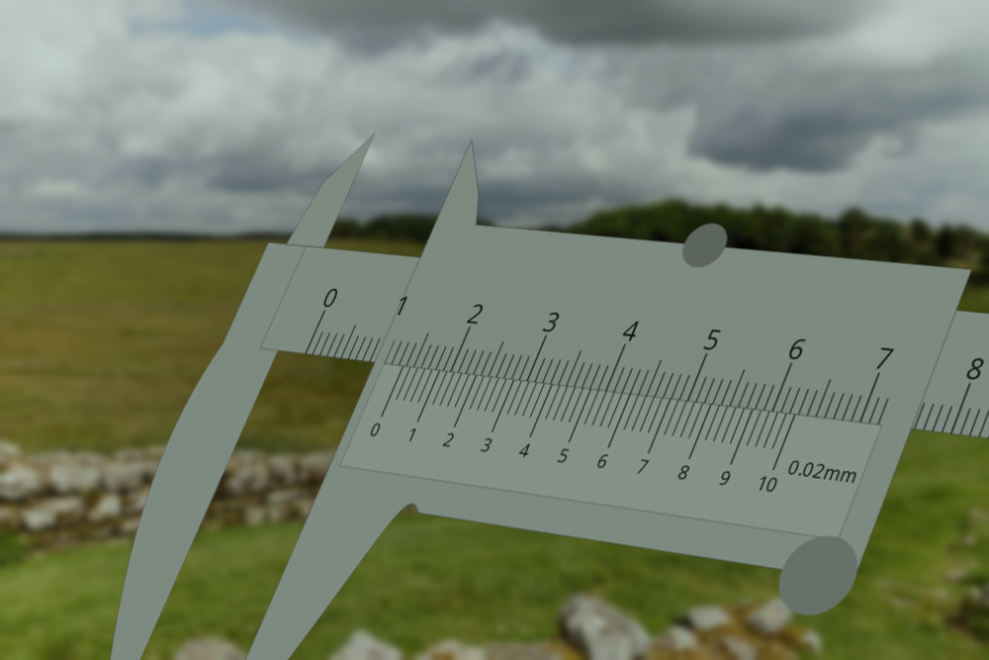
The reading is 13.6 mm
